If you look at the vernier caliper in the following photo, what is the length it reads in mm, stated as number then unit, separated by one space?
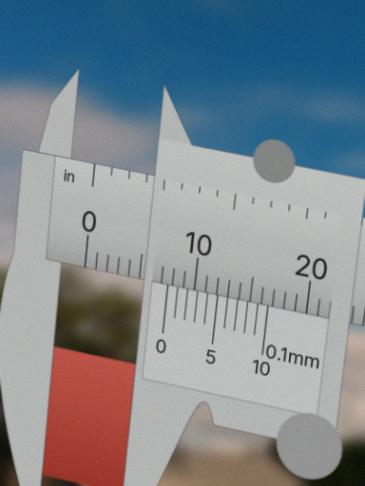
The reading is 7.6 mm
